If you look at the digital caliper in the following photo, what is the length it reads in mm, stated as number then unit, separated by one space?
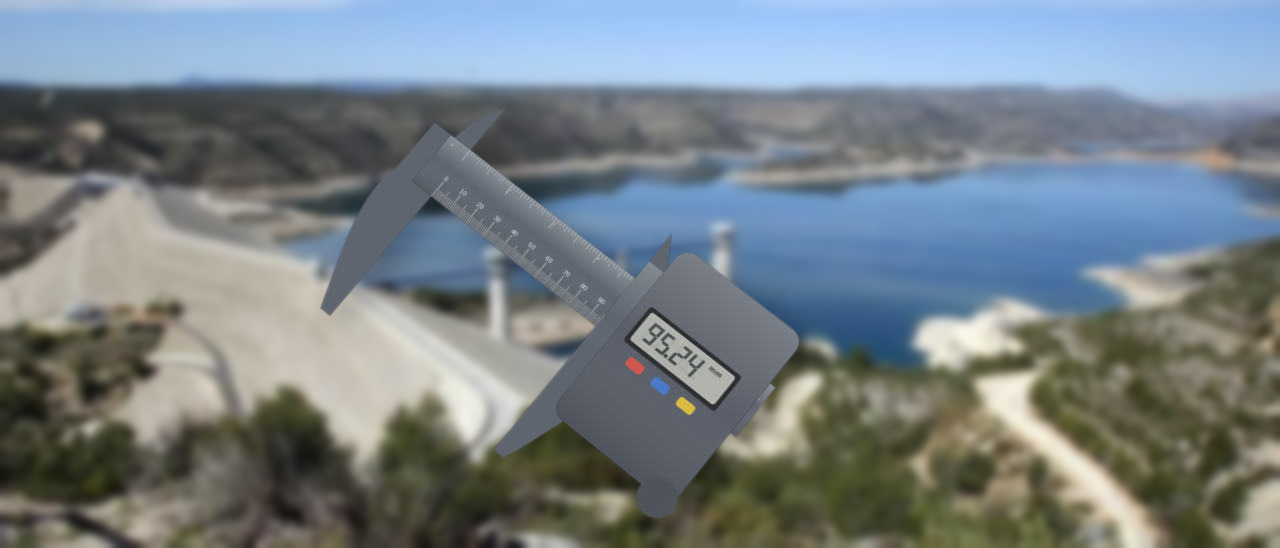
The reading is 95.24 mm
